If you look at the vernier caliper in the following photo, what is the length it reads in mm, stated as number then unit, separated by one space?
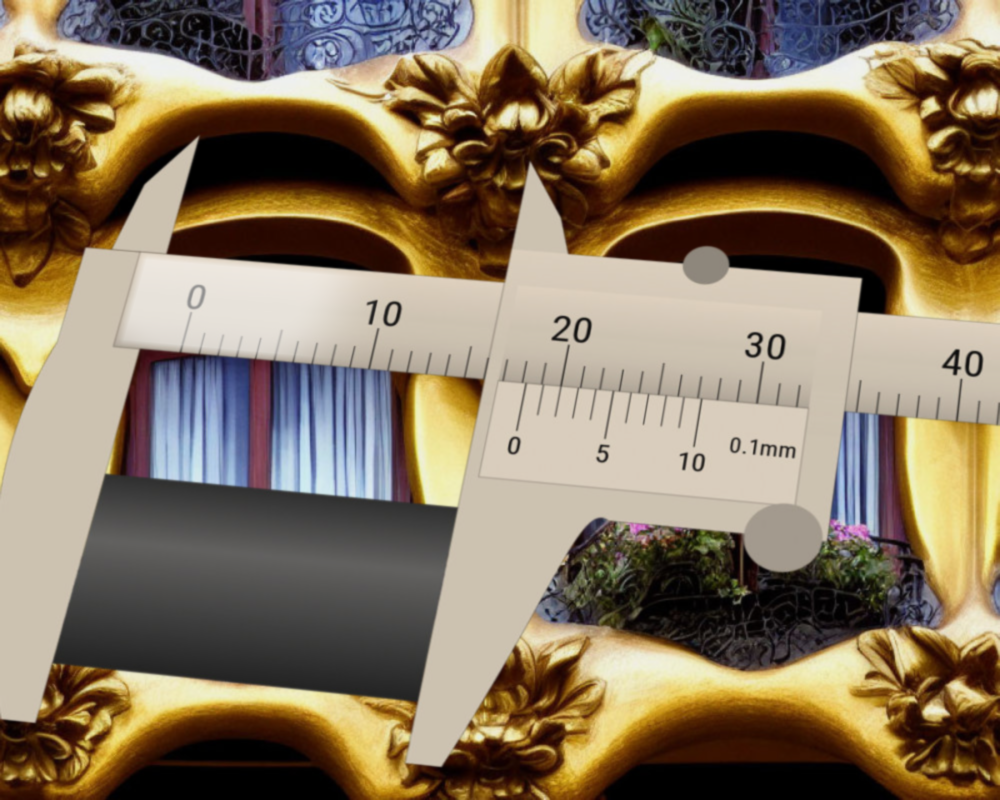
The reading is 18.2 mm
